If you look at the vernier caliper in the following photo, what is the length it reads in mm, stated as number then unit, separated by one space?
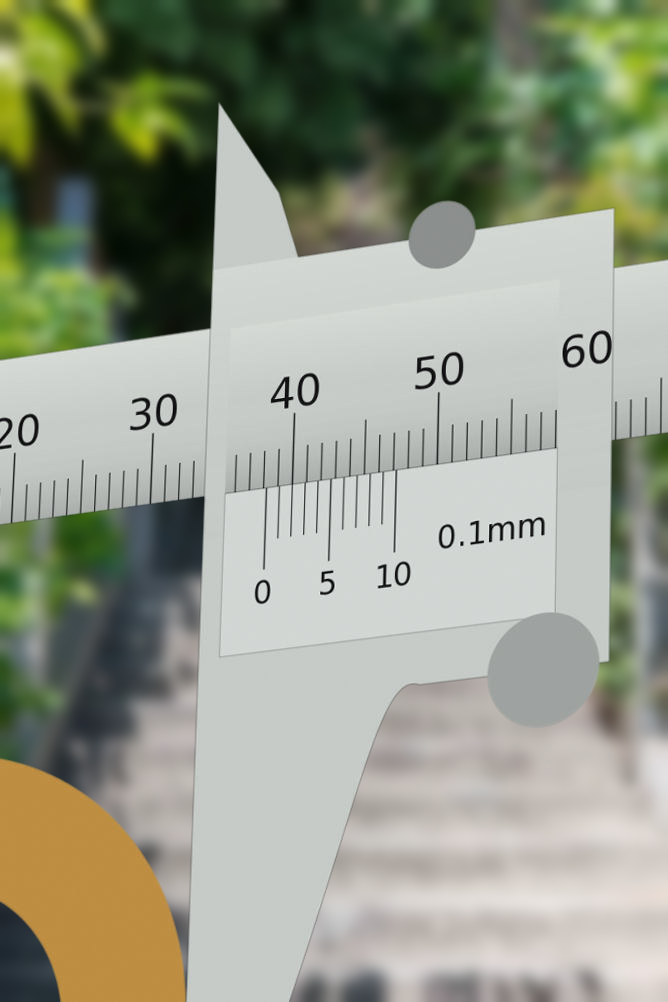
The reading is 38.2 mm
